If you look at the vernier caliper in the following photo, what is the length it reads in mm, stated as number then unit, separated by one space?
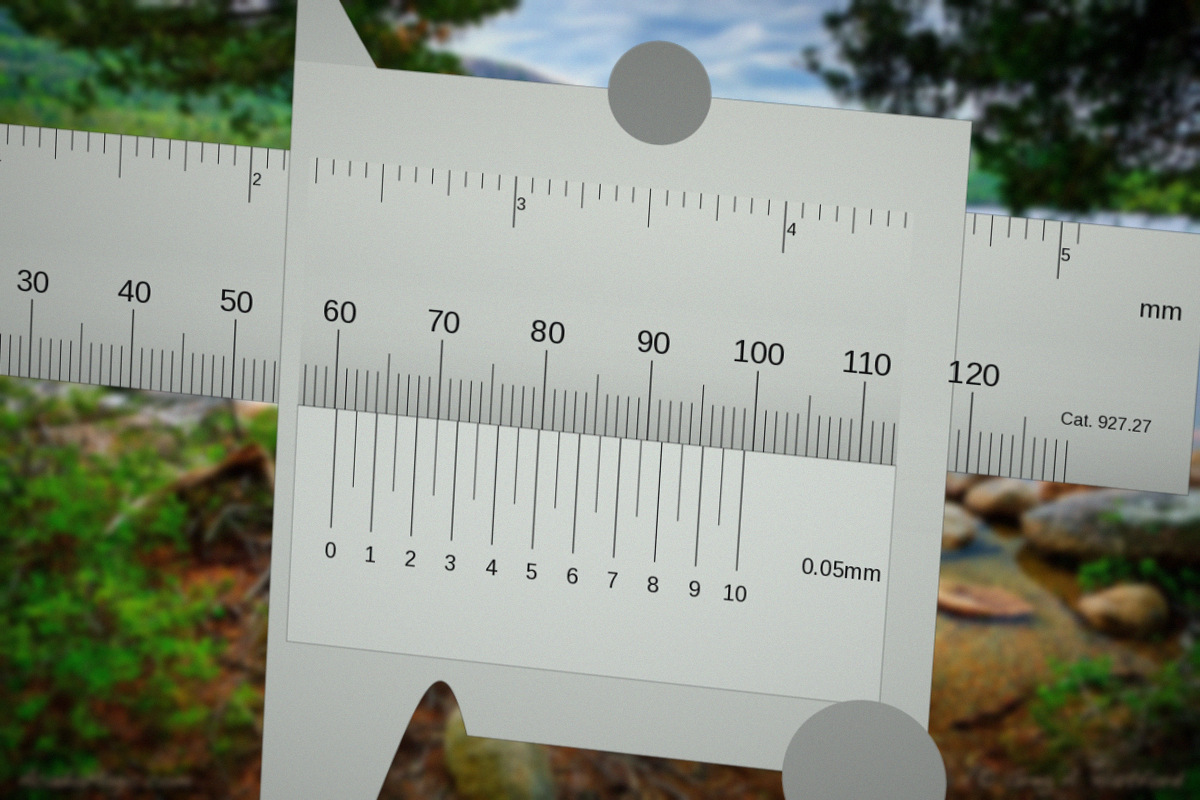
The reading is 60.2 mm
